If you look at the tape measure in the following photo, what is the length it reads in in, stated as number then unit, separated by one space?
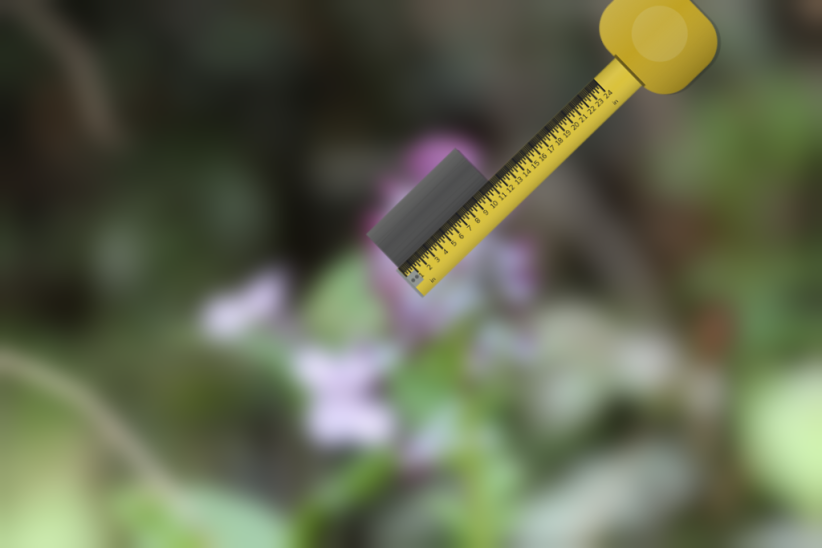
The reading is 11 in
